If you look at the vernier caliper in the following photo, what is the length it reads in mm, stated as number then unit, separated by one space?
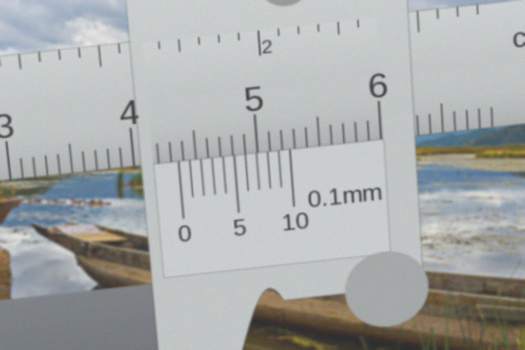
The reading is 43.6 mm
